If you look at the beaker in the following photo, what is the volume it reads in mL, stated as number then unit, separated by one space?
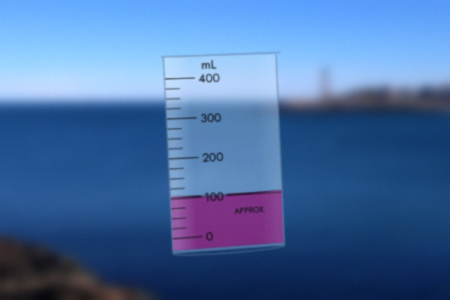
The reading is 100 mL
